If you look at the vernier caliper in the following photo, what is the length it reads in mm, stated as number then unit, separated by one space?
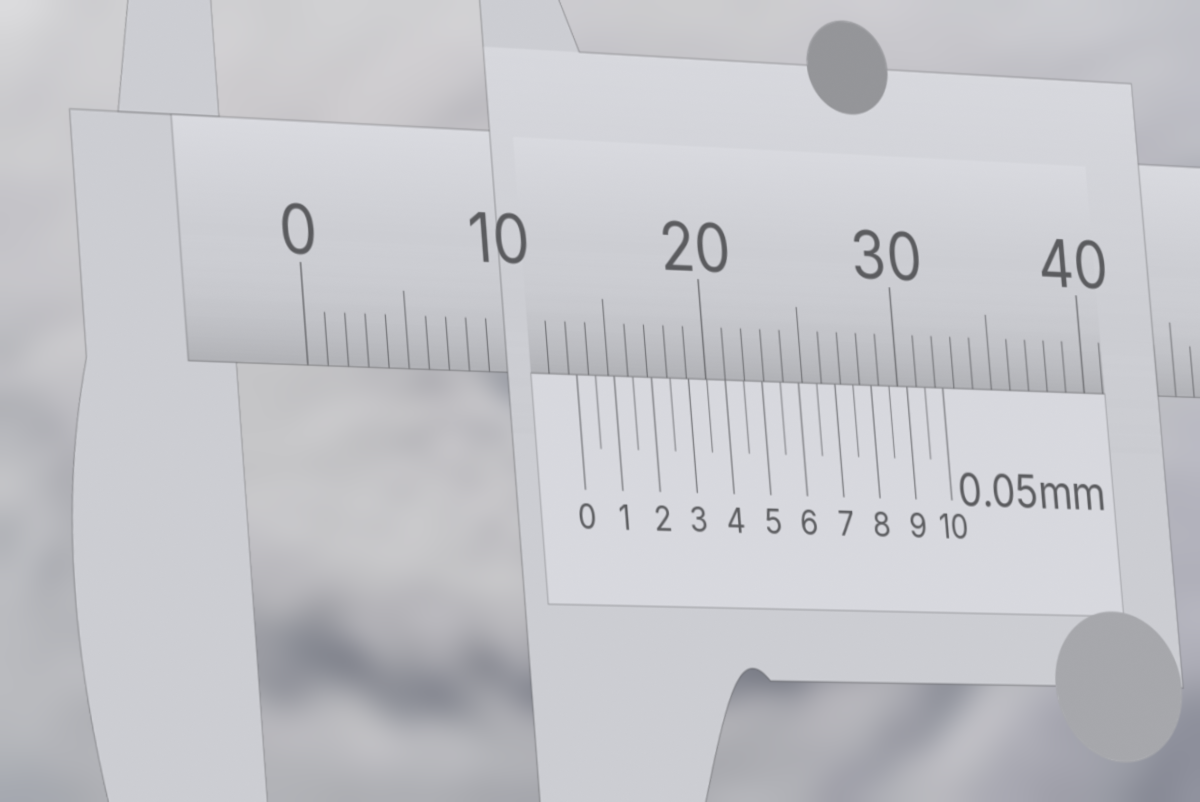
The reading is 13.4 mm
